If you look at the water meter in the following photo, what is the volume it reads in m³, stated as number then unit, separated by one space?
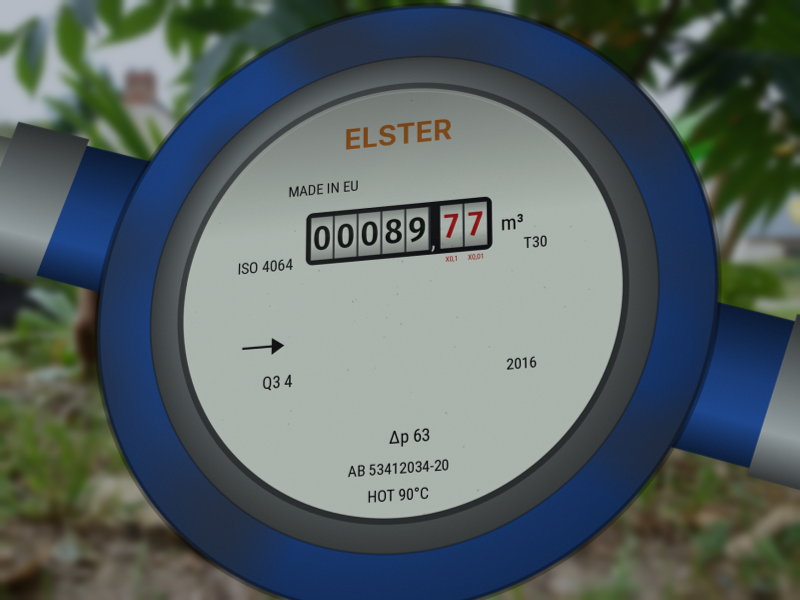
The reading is 89.77 m³
